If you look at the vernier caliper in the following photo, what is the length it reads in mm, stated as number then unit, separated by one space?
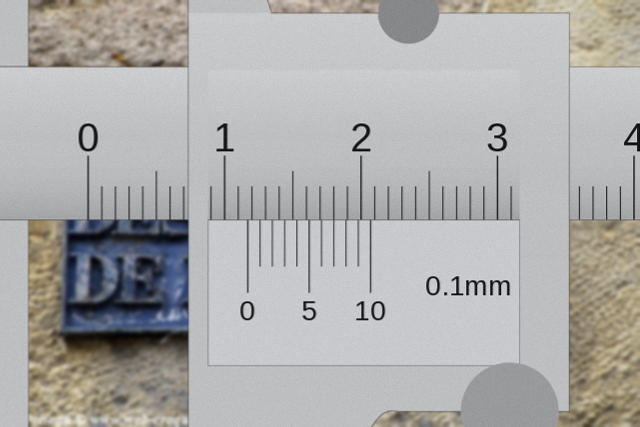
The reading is 11.7 mm
